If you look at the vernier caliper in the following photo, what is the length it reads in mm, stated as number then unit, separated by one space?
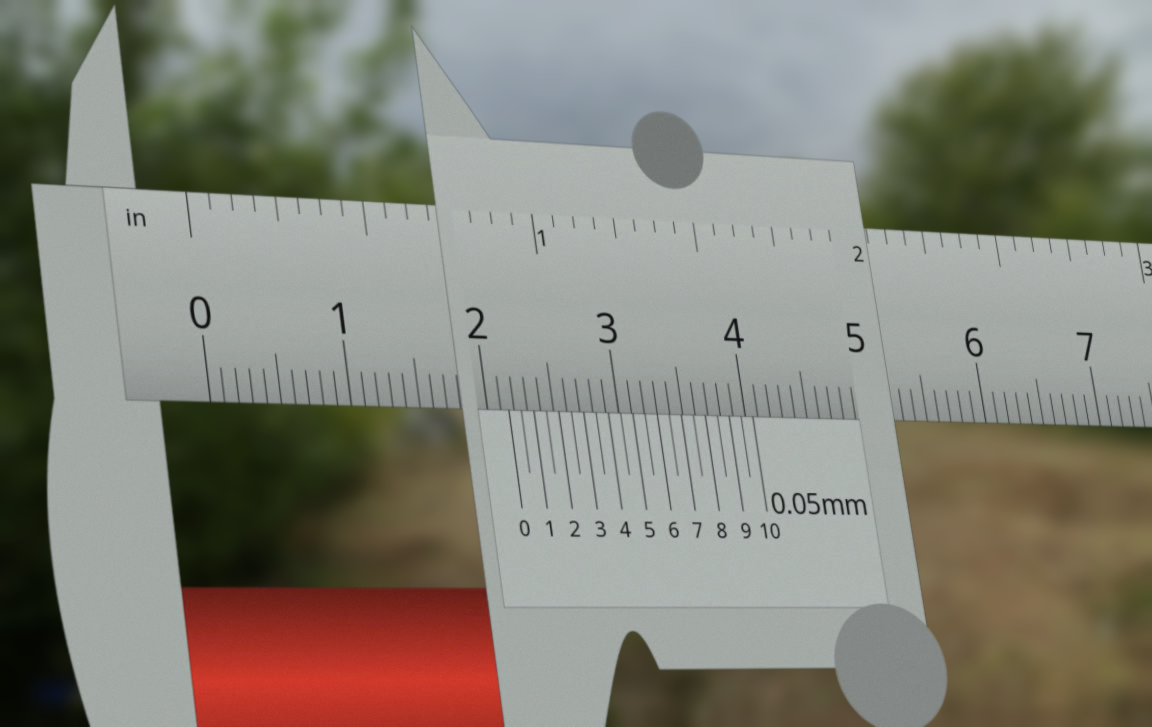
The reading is 21.6 mm
